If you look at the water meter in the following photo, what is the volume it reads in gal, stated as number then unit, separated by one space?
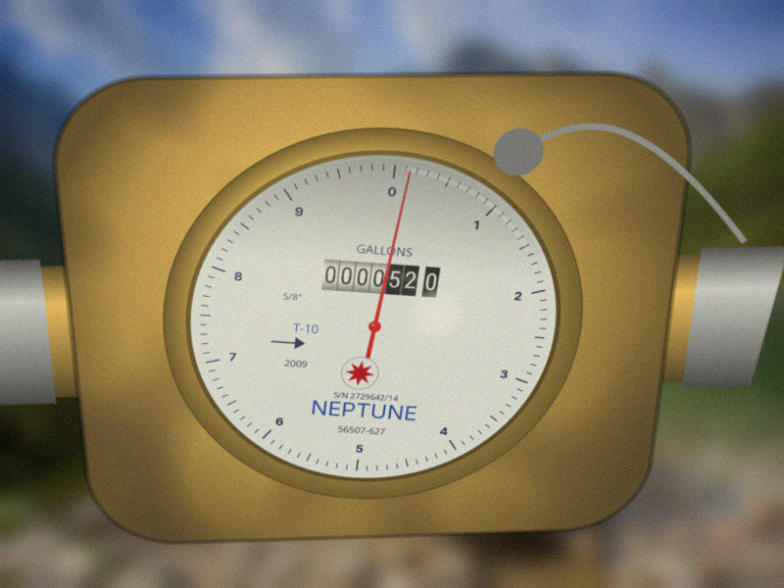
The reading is 520.1 gal
